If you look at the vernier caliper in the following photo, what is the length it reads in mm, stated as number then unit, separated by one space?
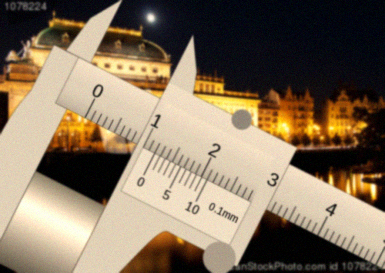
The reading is 12.0 mm
